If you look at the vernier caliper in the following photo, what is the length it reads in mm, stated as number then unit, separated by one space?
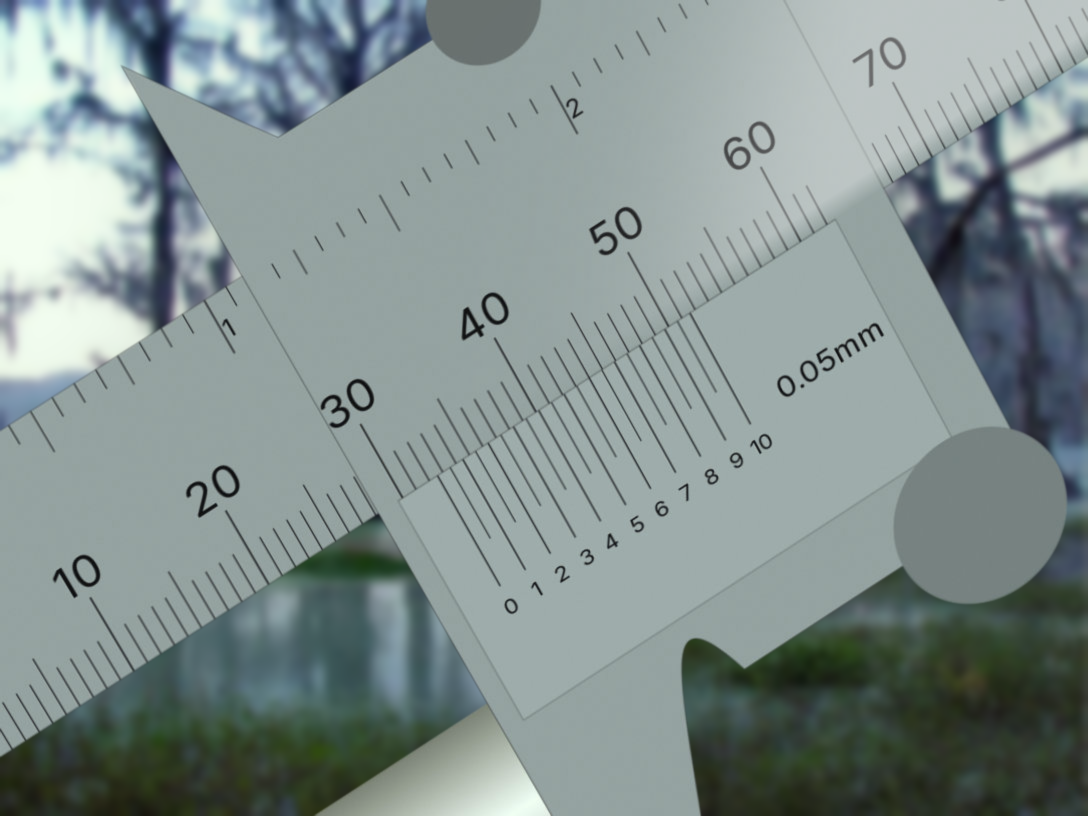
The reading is 32.6 mm
